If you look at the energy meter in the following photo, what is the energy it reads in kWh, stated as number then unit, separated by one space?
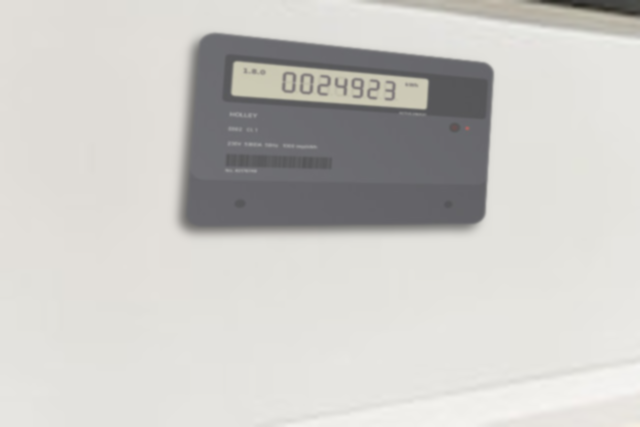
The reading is 24923 kWh
